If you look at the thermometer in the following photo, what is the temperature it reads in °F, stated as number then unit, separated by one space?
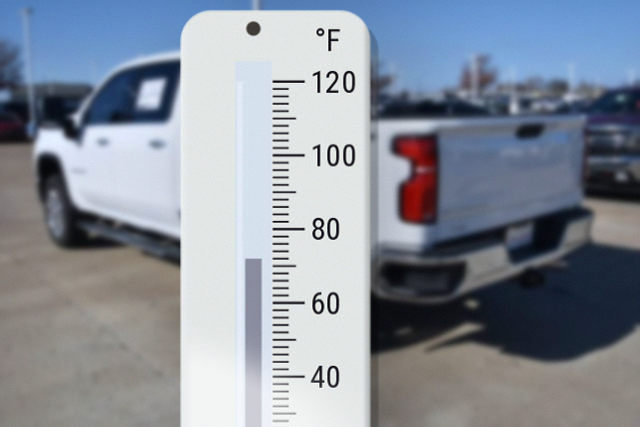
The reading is 72 °F
